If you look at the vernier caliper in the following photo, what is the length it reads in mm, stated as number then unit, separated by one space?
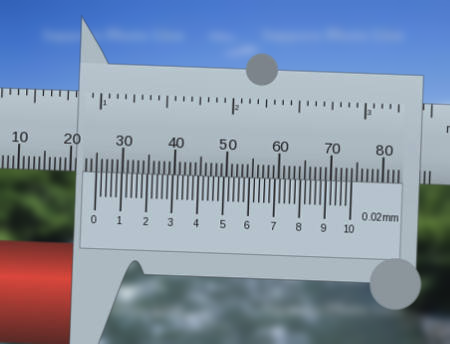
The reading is 25.0 mm
